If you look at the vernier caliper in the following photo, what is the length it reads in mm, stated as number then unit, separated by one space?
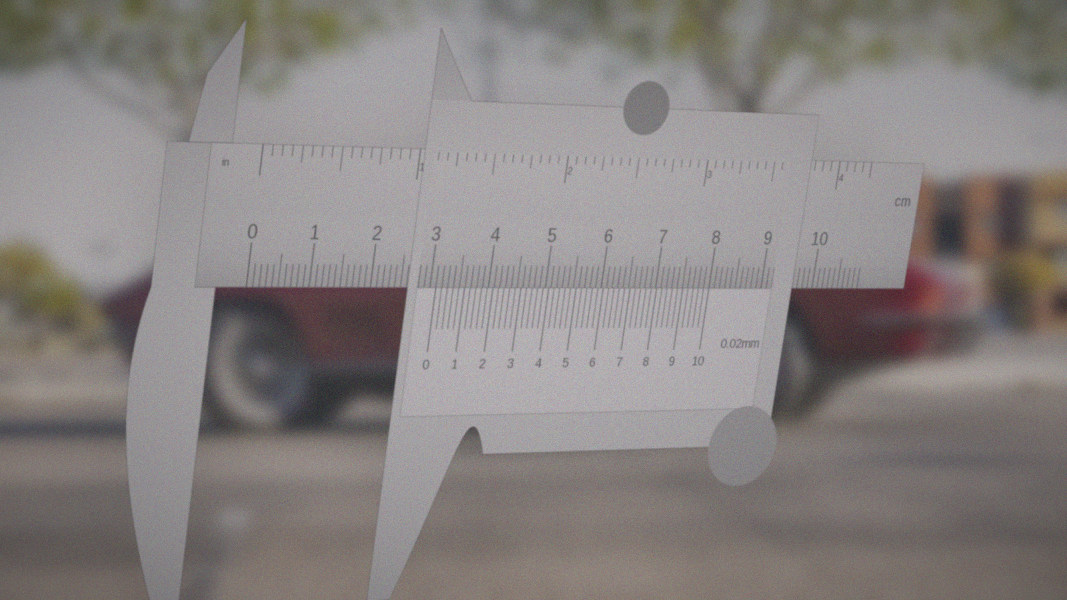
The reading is 31.0 mm
